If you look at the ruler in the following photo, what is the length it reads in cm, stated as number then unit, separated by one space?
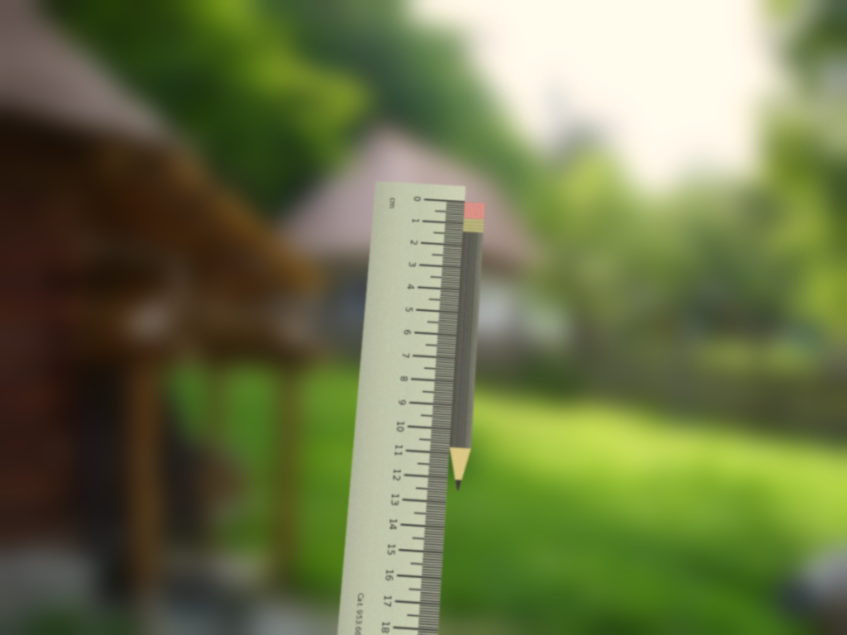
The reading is 12.5 cm
